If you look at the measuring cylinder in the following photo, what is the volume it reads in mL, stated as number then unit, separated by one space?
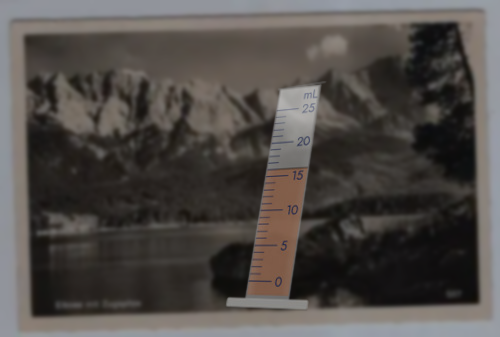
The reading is 16 mL
